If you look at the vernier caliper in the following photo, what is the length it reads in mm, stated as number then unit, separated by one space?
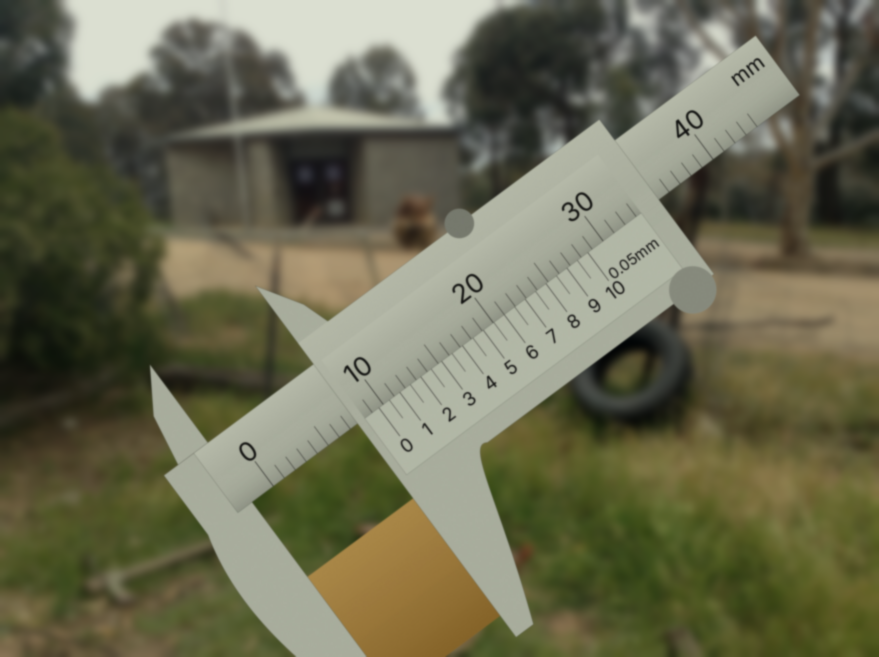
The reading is 9.6 mm
